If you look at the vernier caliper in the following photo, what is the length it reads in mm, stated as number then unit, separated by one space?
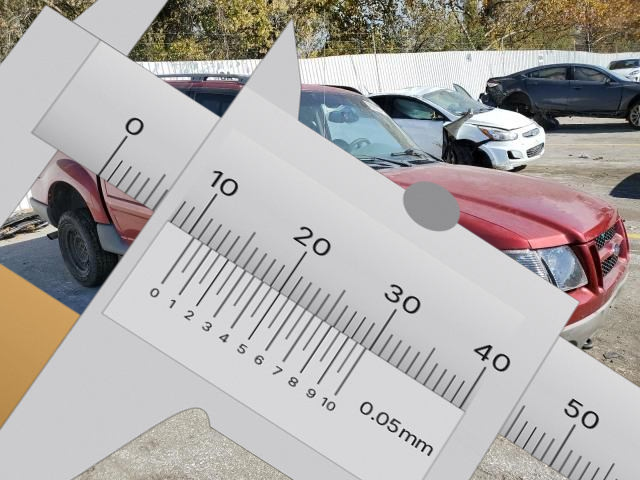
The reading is 10.6 mm
